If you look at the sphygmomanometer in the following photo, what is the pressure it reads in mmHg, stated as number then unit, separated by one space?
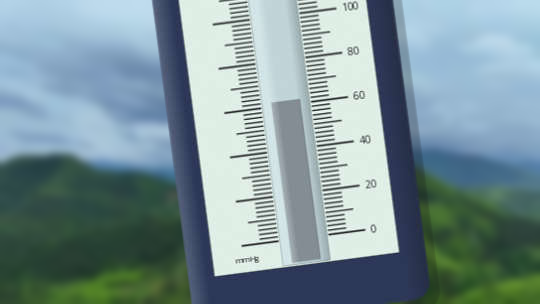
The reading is 62 mmHg
